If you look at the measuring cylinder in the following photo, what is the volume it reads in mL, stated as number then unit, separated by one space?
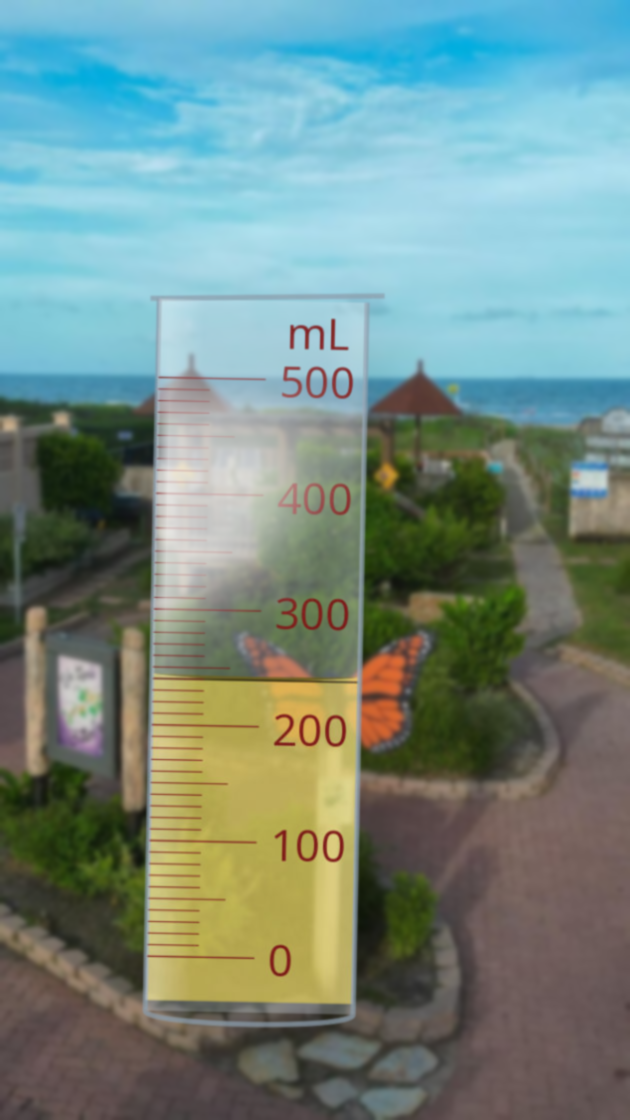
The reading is 240 mL
